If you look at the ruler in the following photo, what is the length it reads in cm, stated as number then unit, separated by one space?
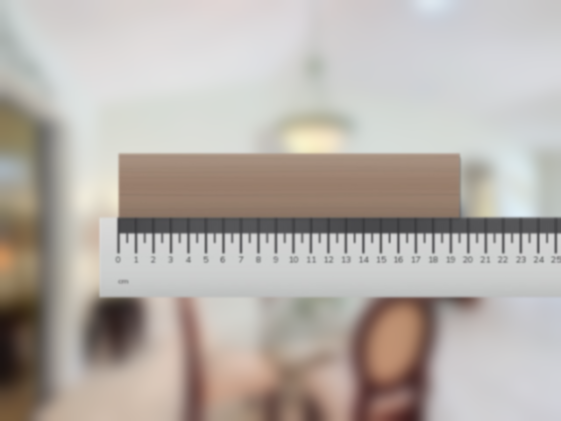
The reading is 19.5 cm
